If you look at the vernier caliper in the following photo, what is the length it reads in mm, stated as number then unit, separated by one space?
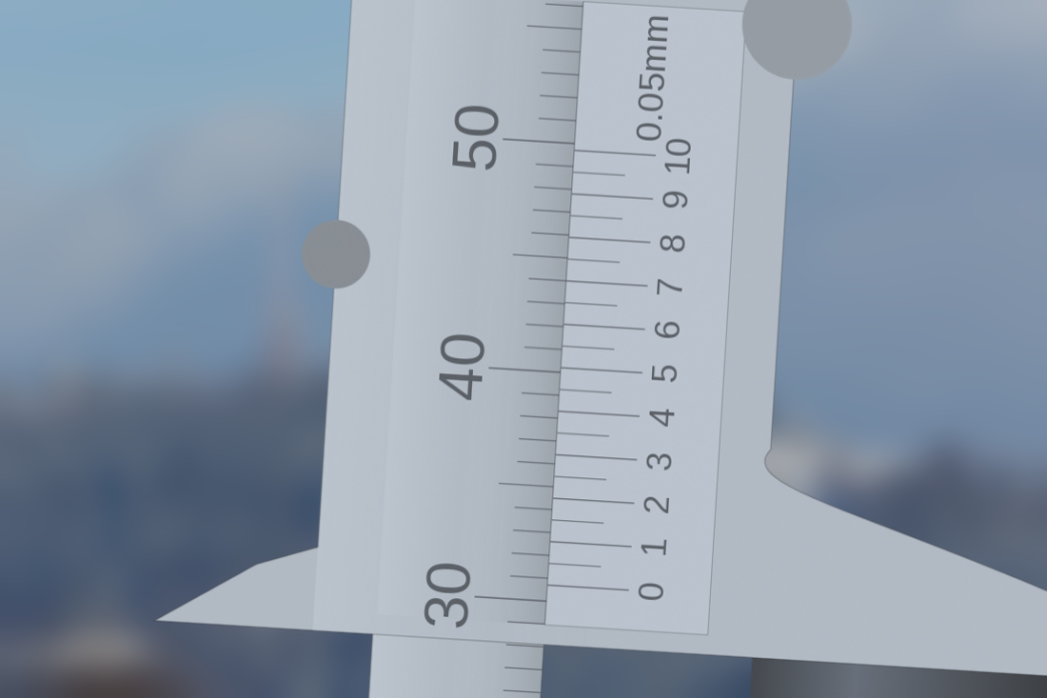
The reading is 30.70 mm
